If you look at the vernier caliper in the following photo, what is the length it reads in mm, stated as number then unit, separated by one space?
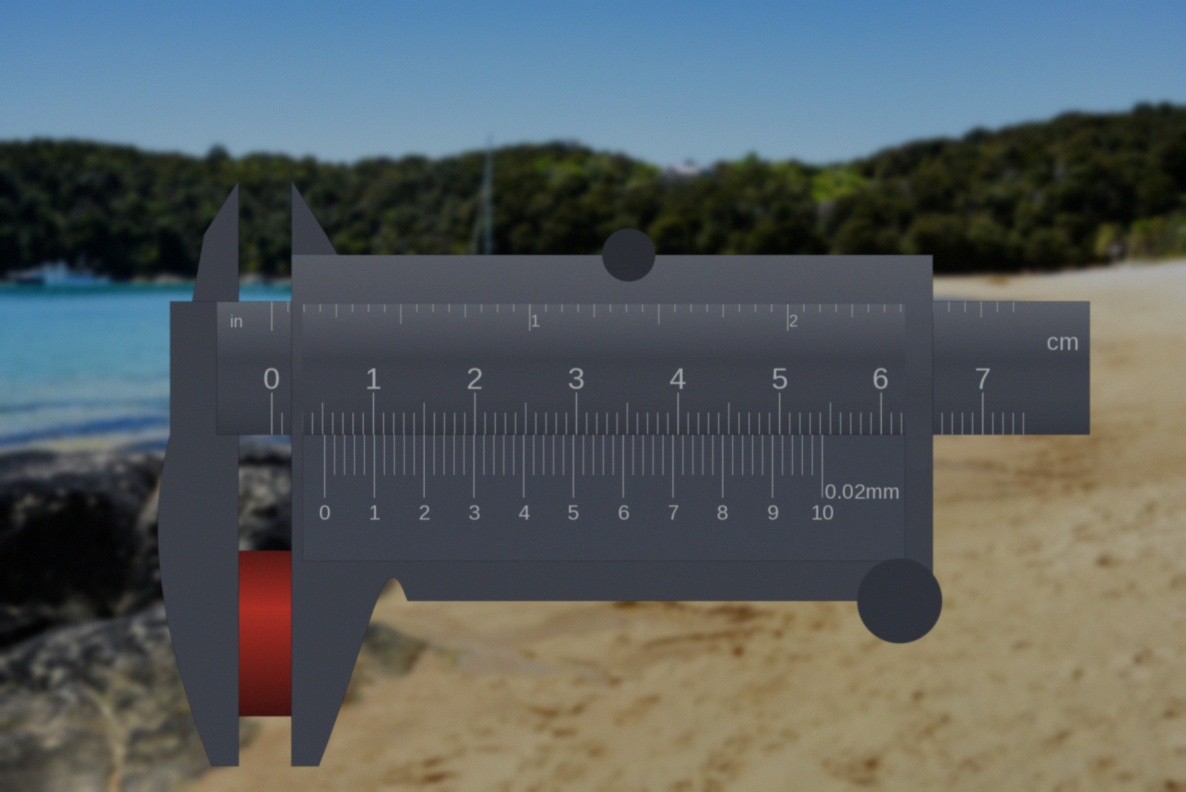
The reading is 5.2 mm
